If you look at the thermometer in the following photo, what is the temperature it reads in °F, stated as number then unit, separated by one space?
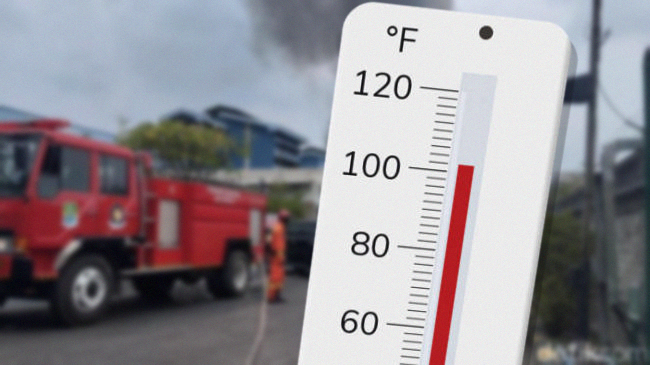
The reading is 102 °F
